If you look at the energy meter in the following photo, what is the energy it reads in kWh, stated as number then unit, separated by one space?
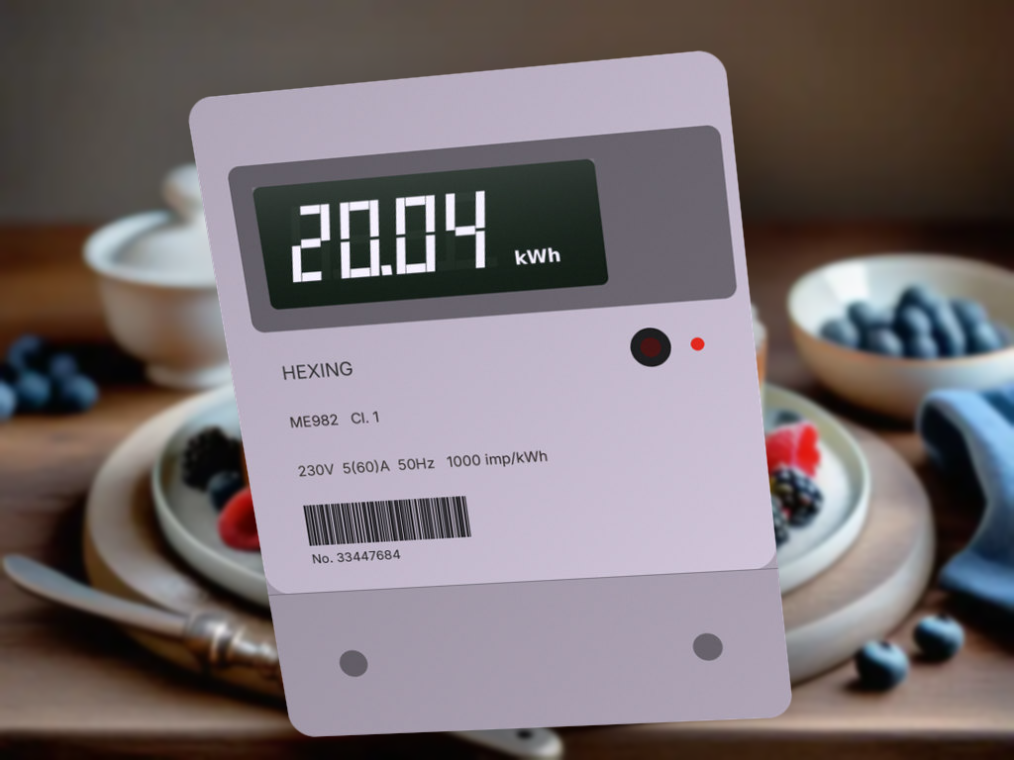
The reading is 20.04 kWh
